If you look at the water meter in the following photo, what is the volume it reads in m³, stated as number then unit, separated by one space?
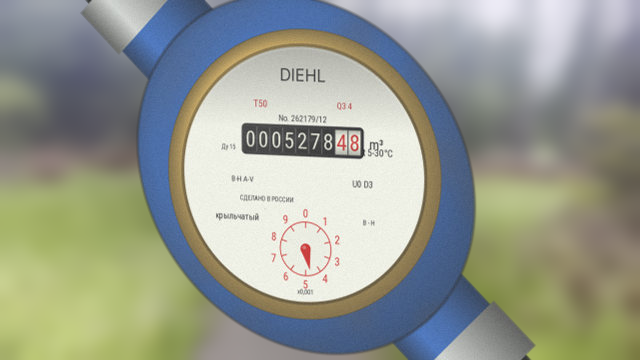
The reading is 5278.484 m³
